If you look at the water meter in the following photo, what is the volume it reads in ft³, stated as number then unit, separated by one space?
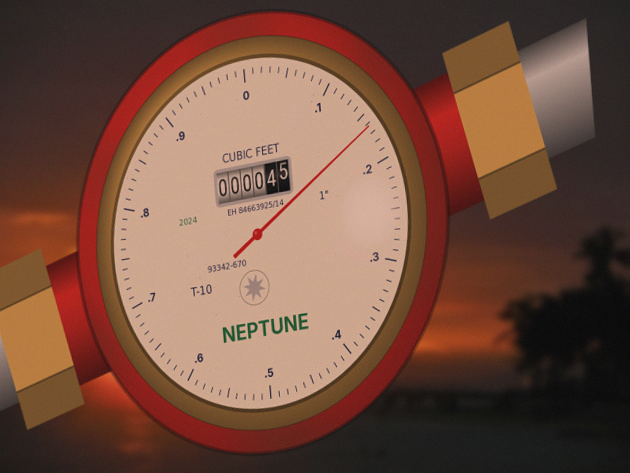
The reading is 45.16 ft³
